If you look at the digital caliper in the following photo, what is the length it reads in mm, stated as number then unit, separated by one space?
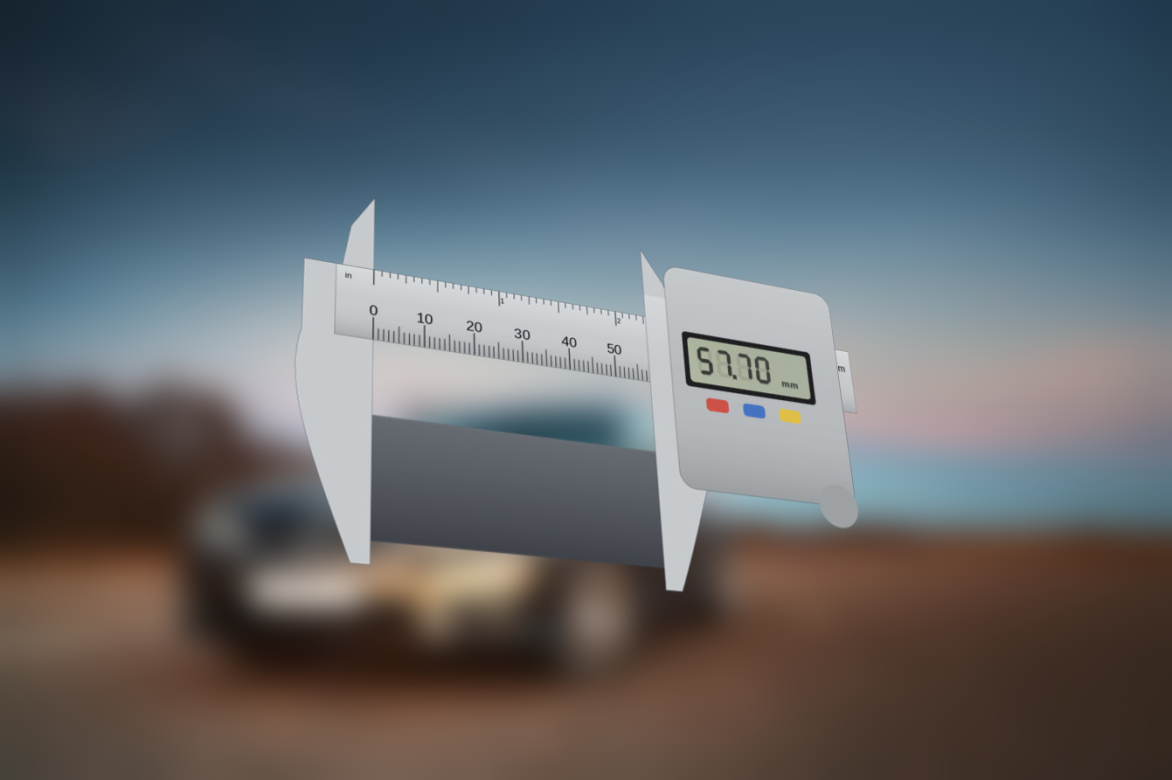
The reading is 57.70 mm
